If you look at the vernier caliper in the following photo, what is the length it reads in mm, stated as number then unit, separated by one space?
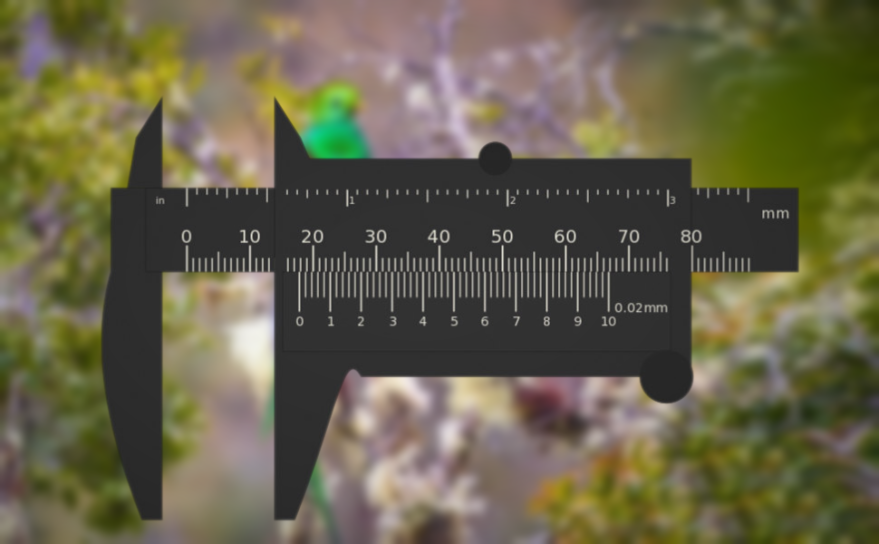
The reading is 17.8 mm
